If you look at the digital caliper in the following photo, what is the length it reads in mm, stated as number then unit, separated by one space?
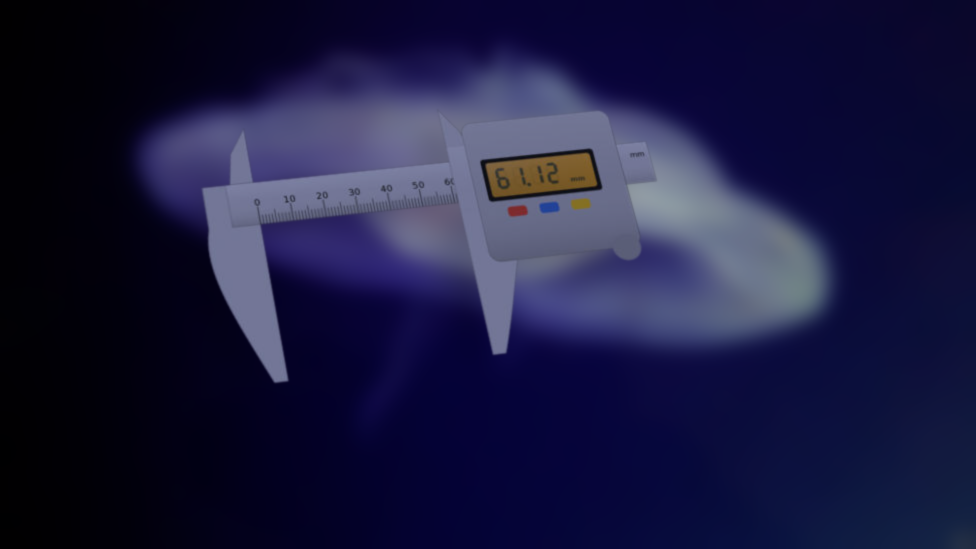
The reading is 61.12 mm
